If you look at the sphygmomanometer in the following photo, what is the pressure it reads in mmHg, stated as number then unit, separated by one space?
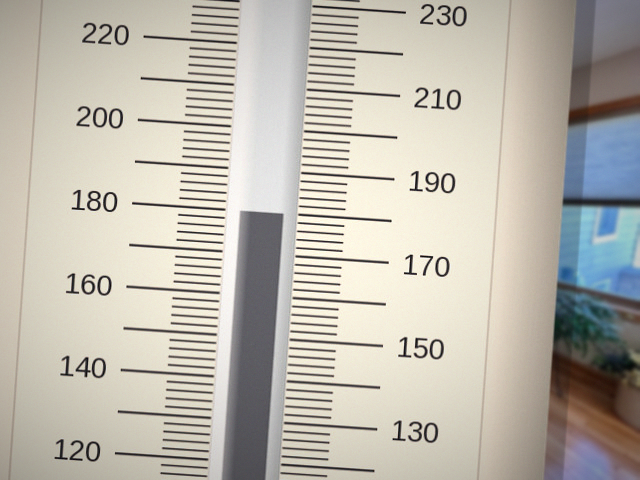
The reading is 180 mmHg
